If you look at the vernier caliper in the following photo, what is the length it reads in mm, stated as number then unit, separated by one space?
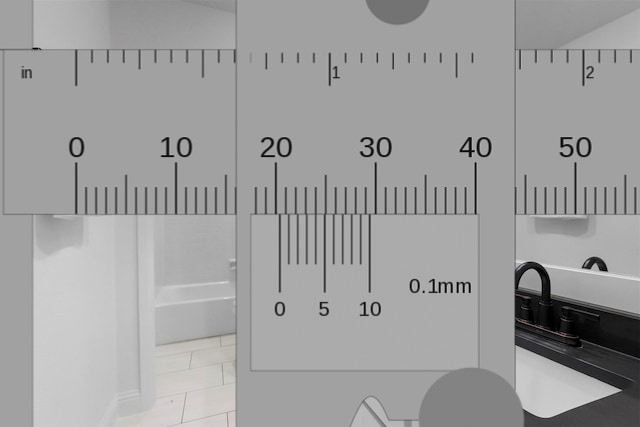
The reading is 20.4 mm
